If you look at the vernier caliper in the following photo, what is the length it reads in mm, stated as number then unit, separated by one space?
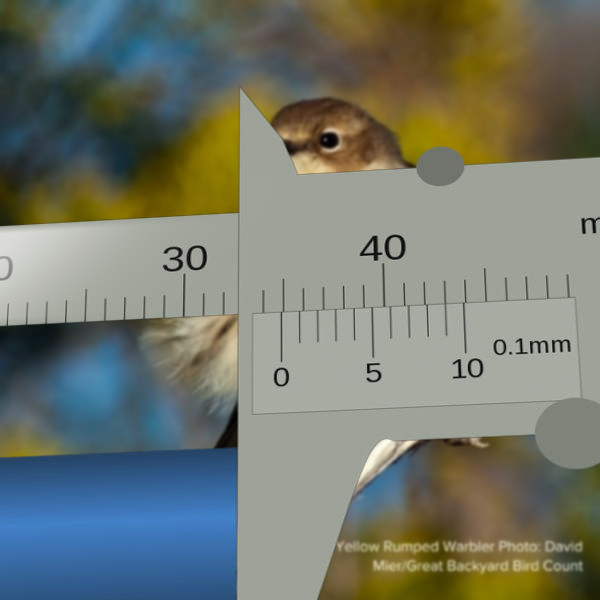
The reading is 34.9 mm
